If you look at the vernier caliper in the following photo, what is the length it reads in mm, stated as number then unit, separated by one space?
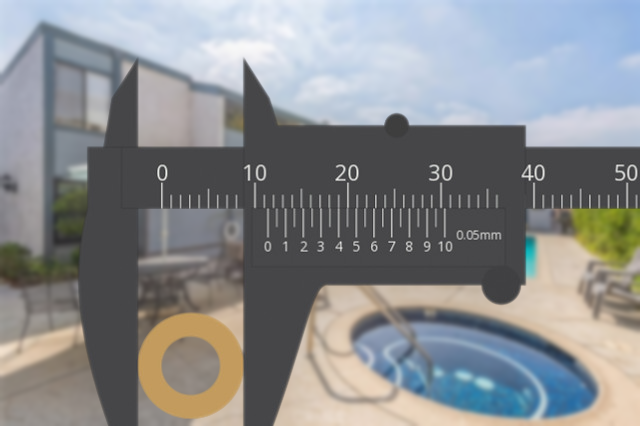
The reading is 11.4 mm
